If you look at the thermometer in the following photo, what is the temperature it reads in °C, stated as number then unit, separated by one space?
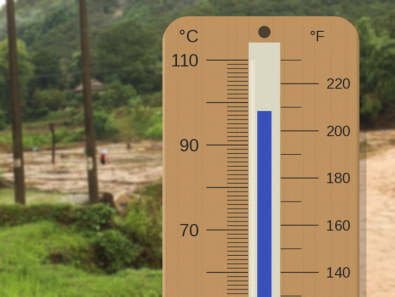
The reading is 98 °C
